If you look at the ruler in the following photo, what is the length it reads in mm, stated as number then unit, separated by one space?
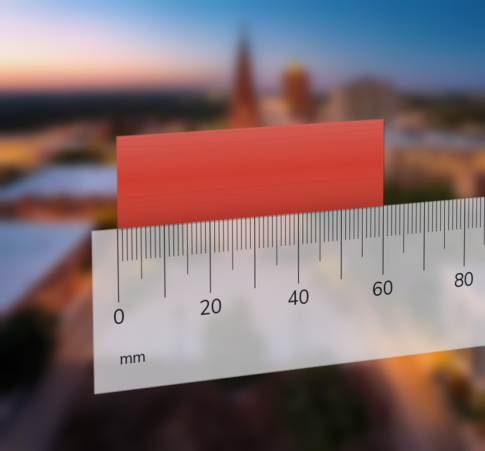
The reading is 60 mm
